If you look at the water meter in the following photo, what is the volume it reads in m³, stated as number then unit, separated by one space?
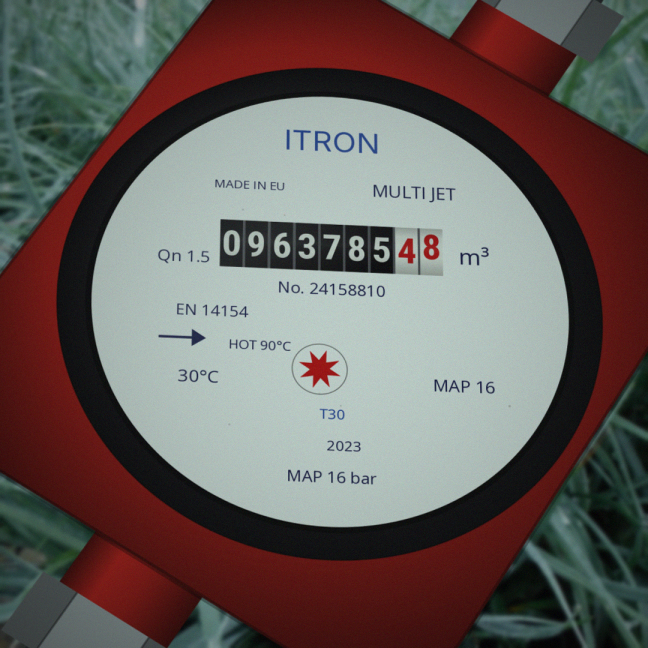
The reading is 963785.48 m³
